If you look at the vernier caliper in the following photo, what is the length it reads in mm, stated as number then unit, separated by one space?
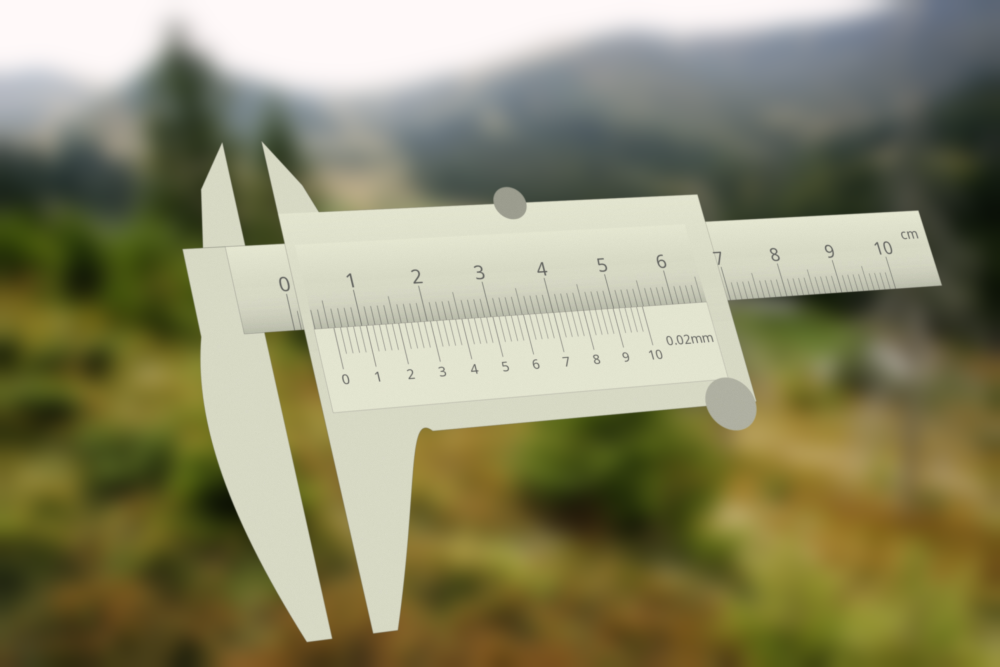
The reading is 5.8 mm
